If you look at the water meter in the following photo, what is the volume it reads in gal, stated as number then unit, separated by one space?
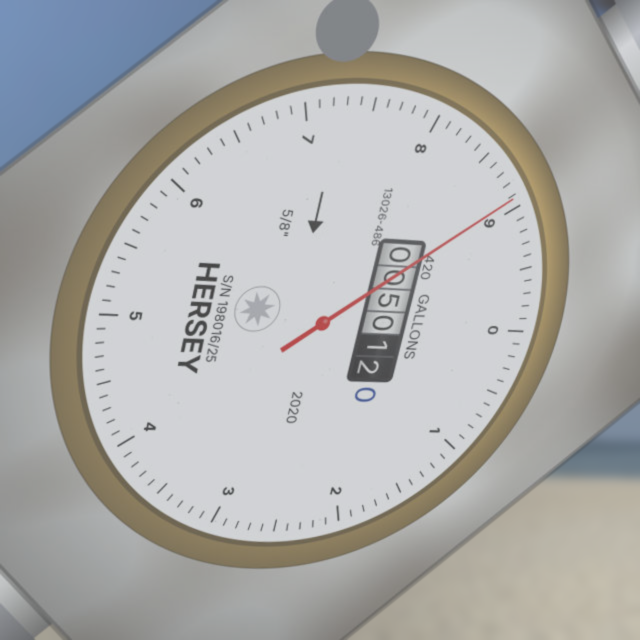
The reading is 50118.9 gal
